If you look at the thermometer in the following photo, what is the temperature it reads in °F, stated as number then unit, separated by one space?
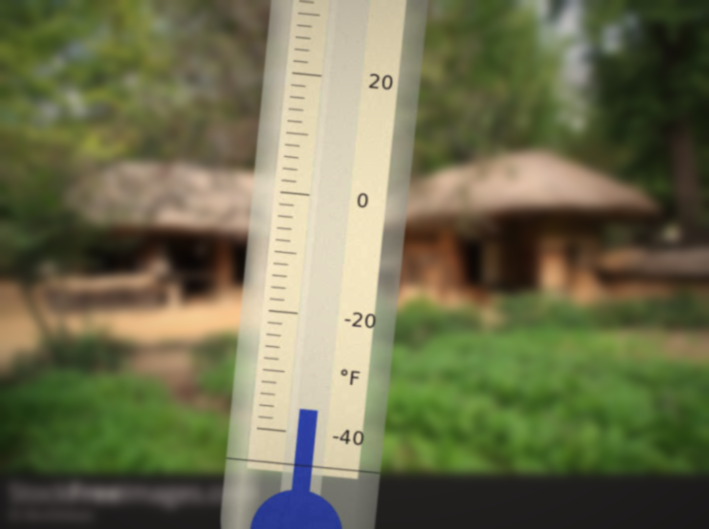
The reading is -36 °F
